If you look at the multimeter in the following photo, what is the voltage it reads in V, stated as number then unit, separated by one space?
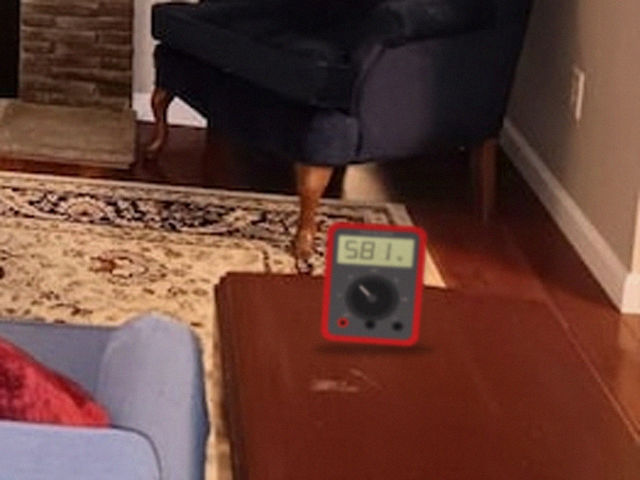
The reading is 581 V
